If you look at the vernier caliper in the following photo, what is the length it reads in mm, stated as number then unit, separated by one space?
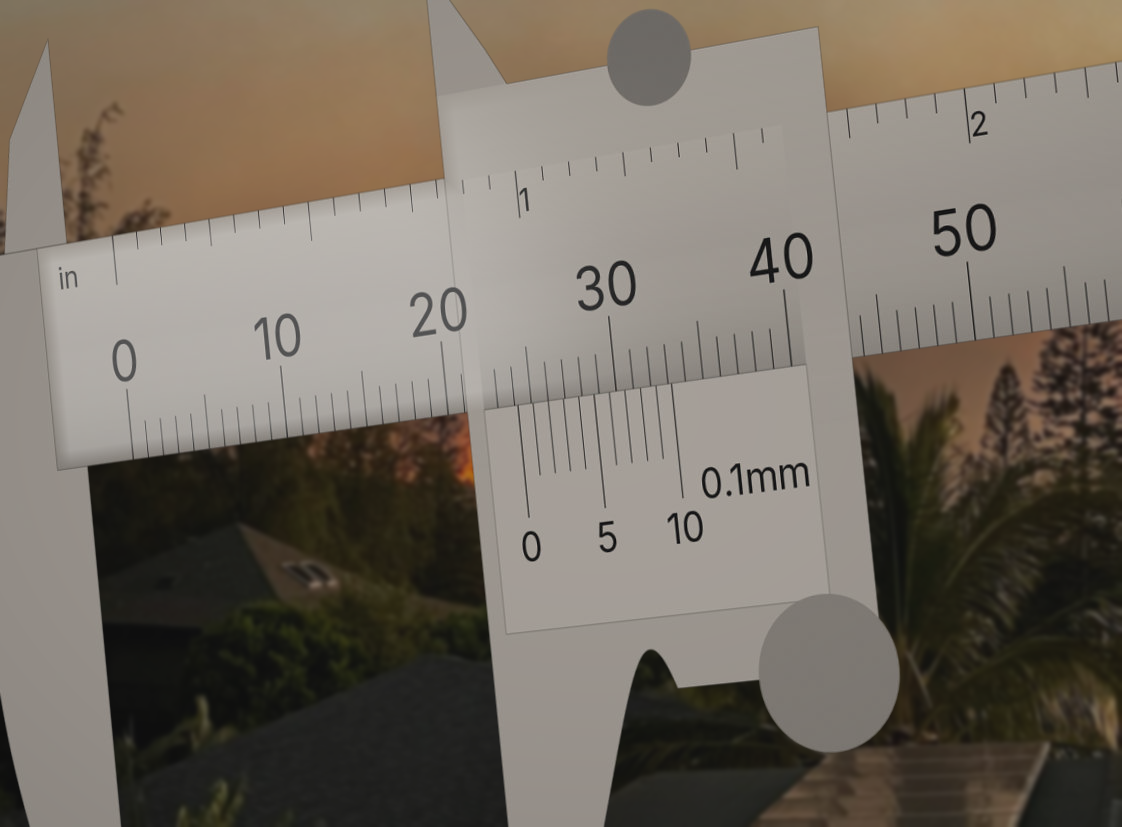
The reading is 24.2 mm
